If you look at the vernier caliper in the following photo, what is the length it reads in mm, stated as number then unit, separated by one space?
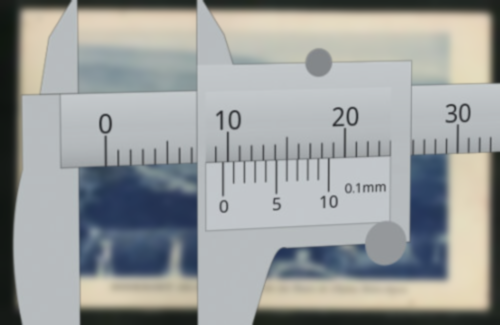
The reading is 9.6 mm
